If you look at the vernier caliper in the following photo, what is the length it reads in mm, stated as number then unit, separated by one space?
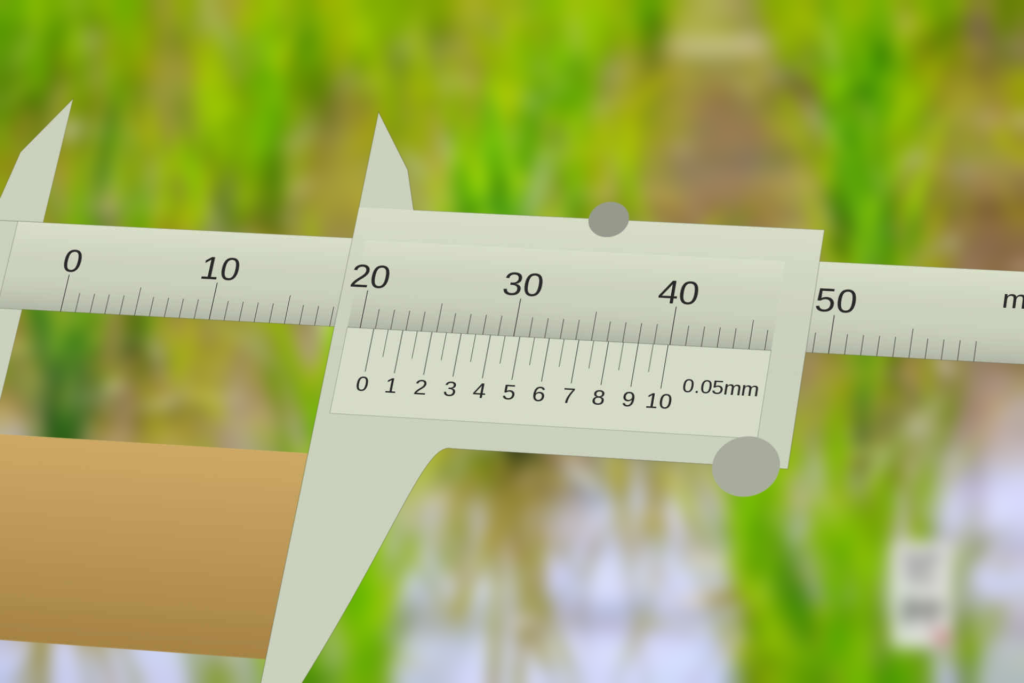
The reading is 20.9 mm
